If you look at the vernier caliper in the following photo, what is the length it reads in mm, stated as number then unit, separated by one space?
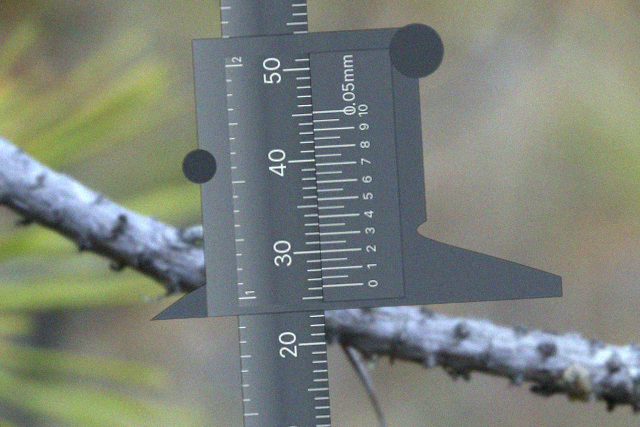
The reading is 26.2 mm
